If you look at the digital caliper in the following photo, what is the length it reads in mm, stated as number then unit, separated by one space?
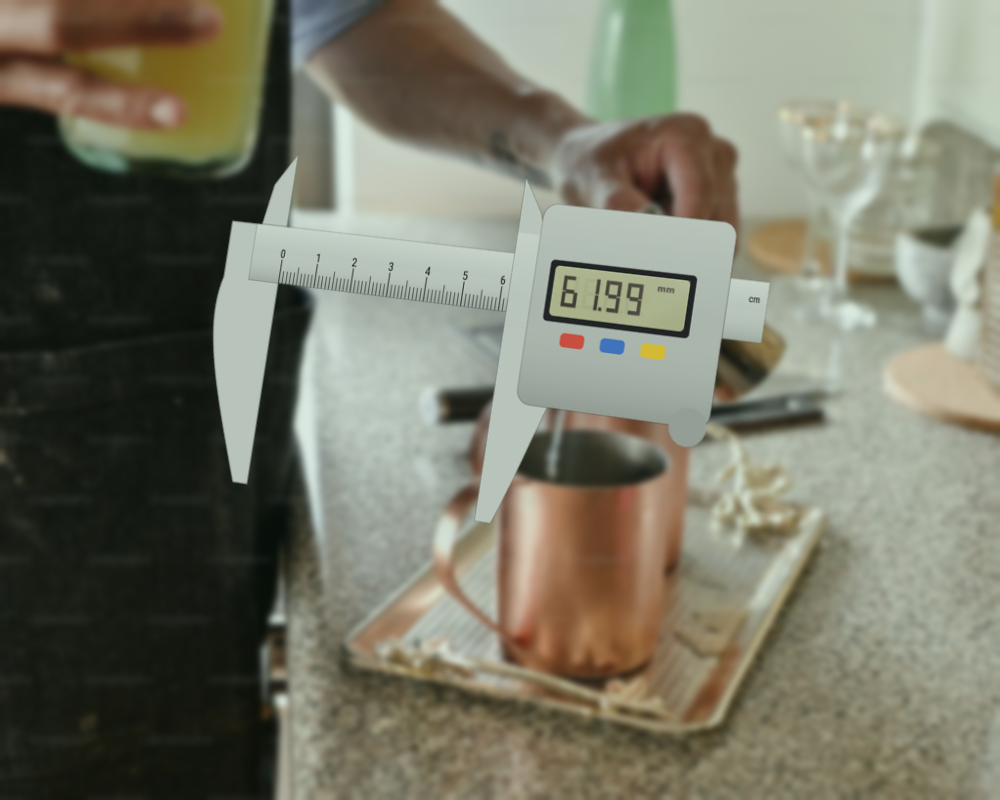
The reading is 61.99 mm
